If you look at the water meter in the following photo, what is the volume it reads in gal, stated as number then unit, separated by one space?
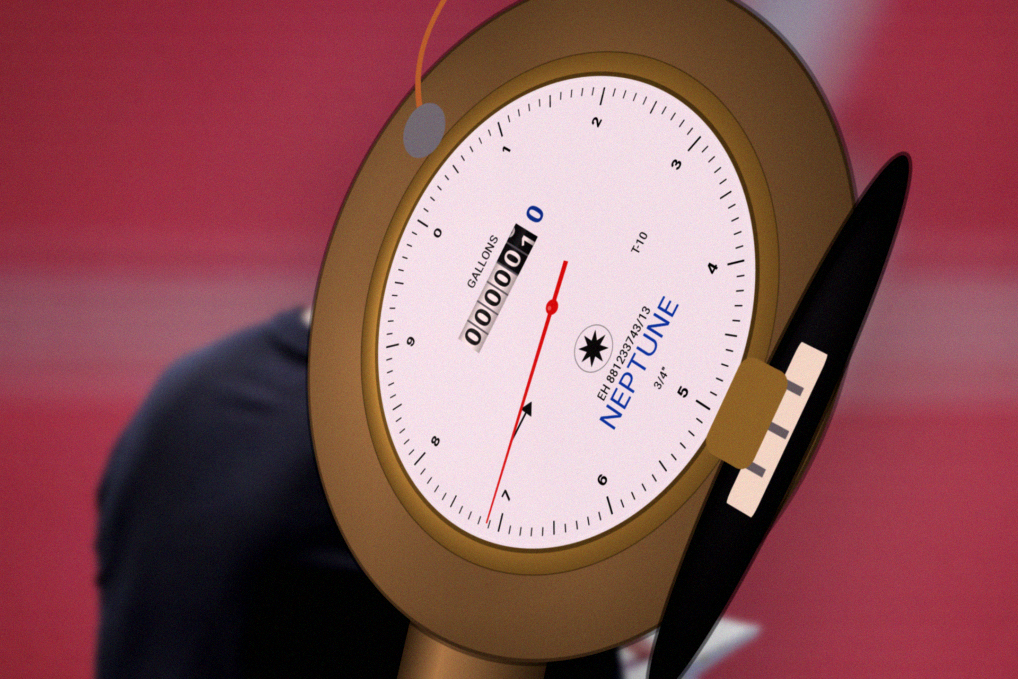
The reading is 7.1 gal
